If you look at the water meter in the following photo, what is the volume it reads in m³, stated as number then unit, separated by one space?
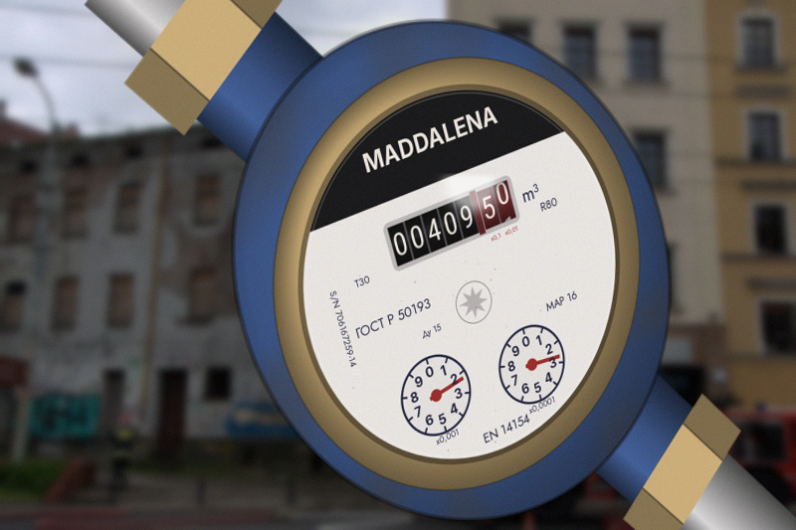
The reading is 409.5022 m³
